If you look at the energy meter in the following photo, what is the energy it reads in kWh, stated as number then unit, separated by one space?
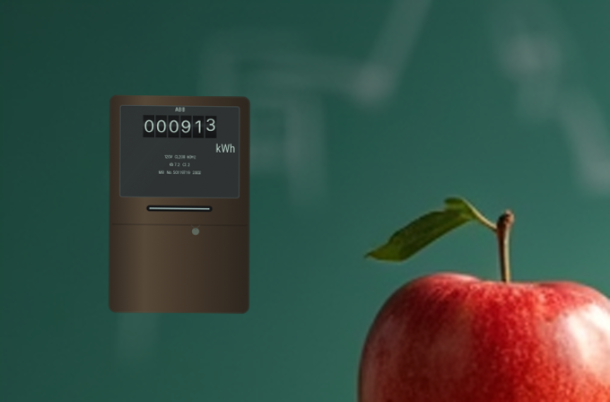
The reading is 913 kWh
